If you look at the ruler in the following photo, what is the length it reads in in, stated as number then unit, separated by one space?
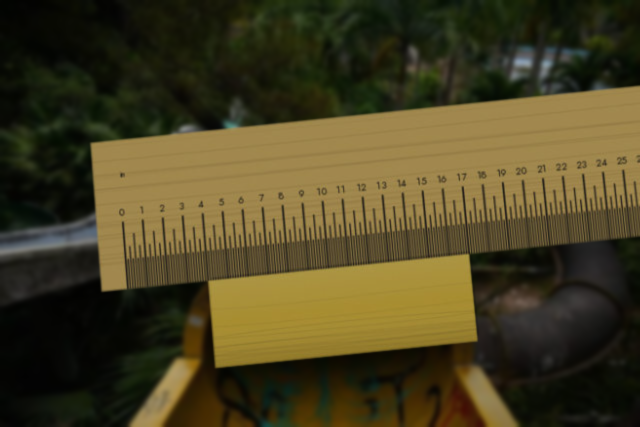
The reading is 13 in
